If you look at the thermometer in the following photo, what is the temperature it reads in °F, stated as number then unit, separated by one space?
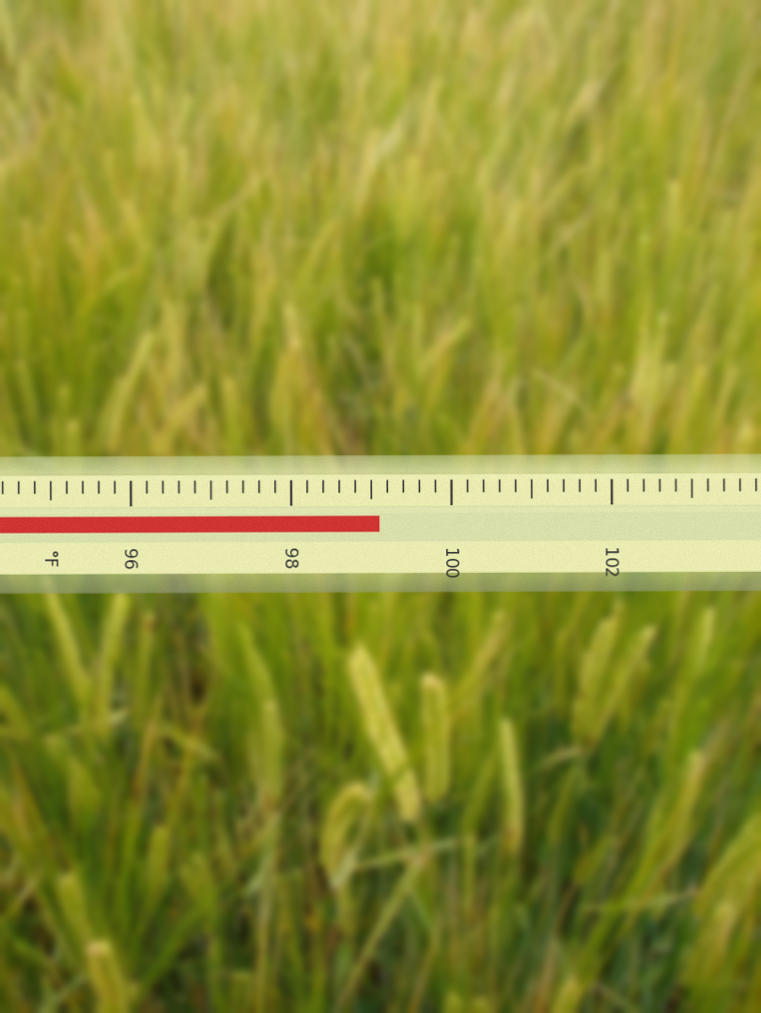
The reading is 99.1 °F
